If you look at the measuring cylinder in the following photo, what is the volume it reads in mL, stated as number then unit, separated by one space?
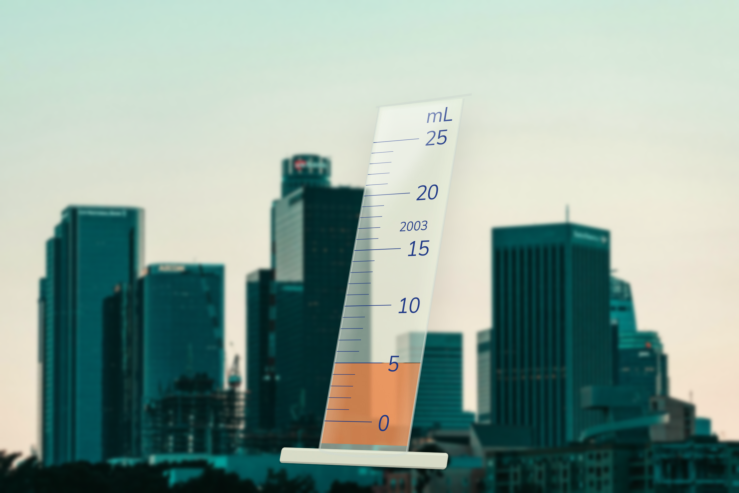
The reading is 5 mL
